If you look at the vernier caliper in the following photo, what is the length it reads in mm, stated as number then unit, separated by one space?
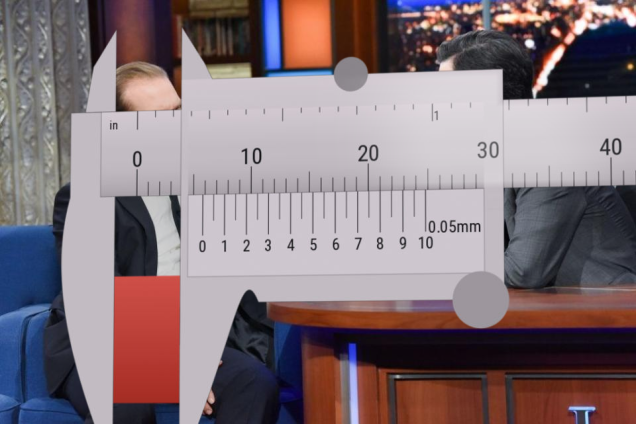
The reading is 5.8 mm
